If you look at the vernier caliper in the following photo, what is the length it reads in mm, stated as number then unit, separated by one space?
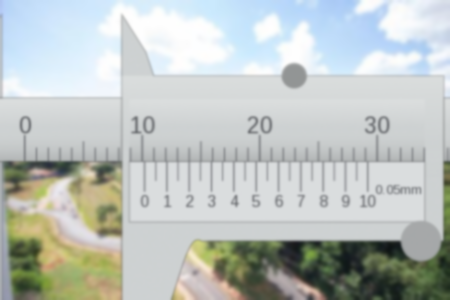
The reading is 10.2 mm
